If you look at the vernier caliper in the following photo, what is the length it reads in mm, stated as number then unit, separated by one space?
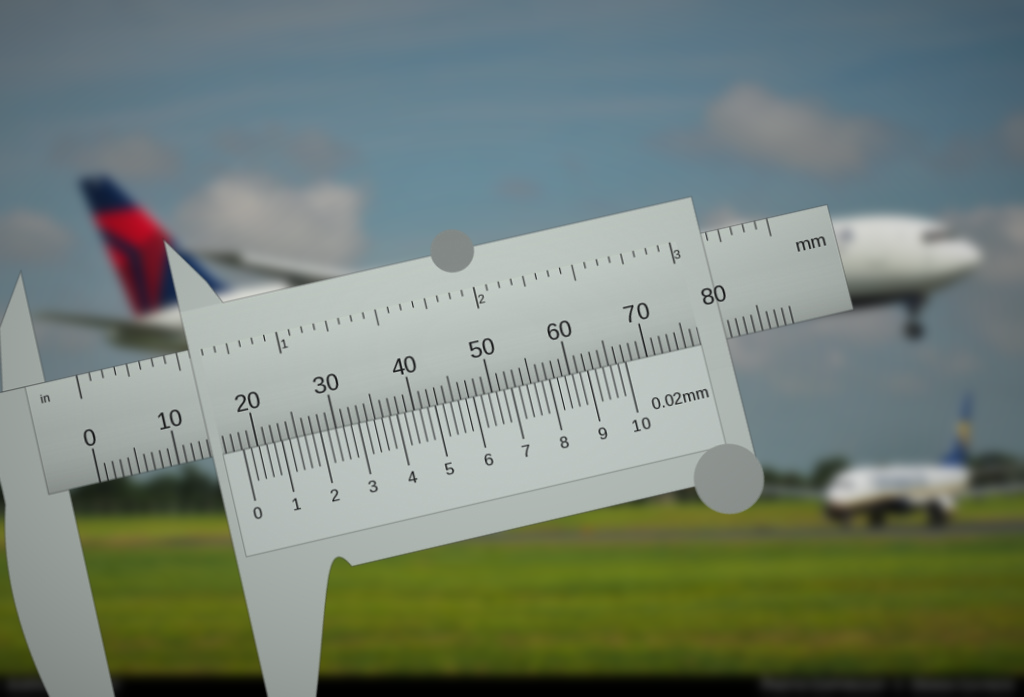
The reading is 18.2 mm
